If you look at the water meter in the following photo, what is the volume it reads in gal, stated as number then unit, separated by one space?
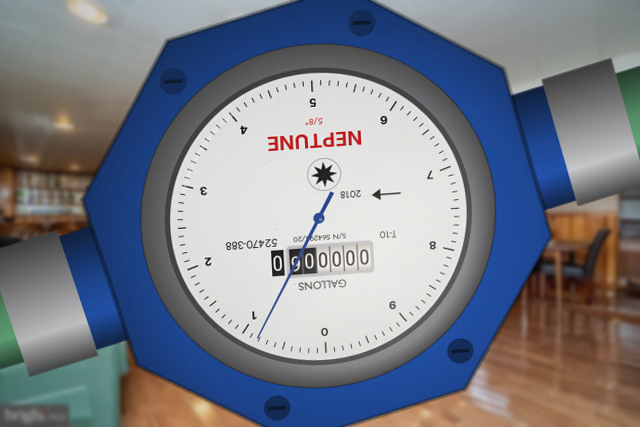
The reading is 60.8 gal
